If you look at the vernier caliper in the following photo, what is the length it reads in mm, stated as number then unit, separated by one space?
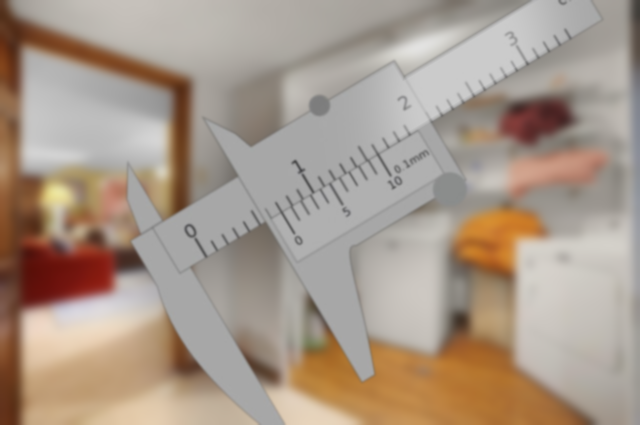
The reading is 7.0 mm
